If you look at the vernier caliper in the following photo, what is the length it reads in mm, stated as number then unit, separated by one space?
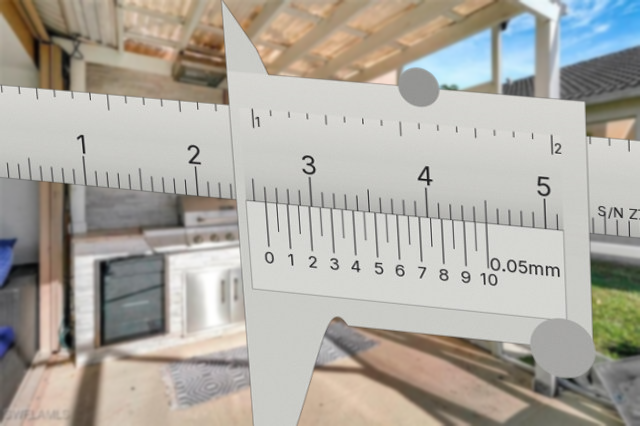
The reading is 26.0 mm
